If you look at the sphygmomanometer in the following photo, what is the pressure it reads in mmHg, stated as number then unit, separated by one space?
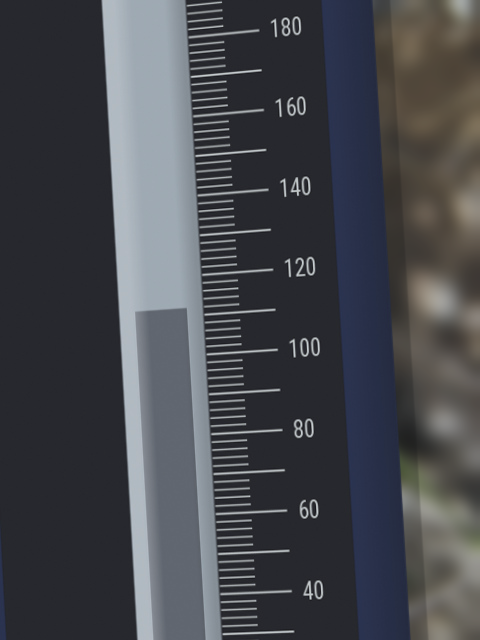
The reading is 112 mmHg
